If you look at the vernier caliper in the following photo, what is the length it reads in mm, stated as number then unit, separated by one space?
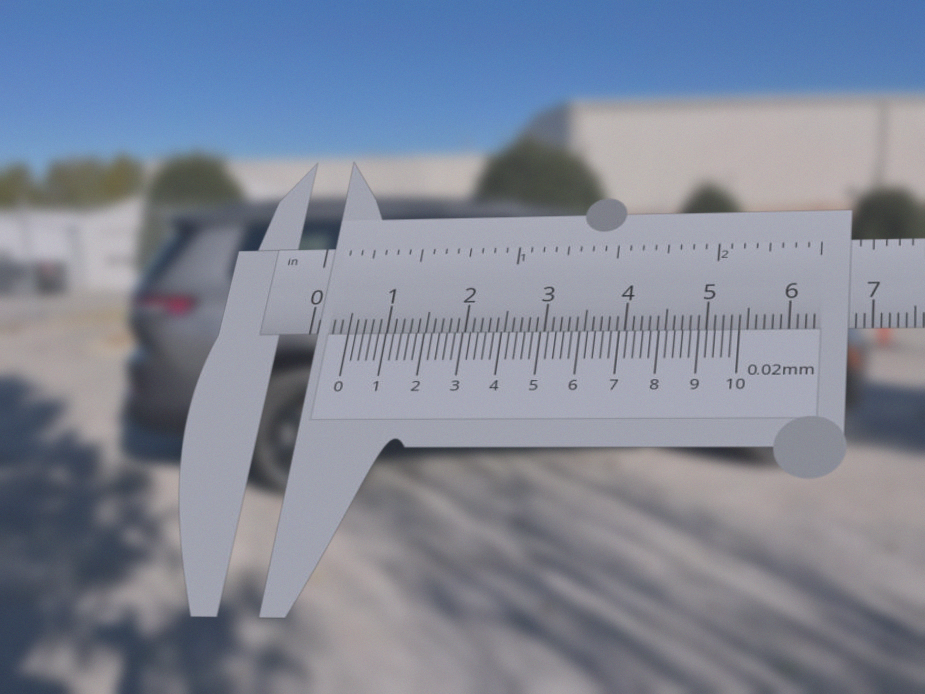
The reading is 5.0 mm
